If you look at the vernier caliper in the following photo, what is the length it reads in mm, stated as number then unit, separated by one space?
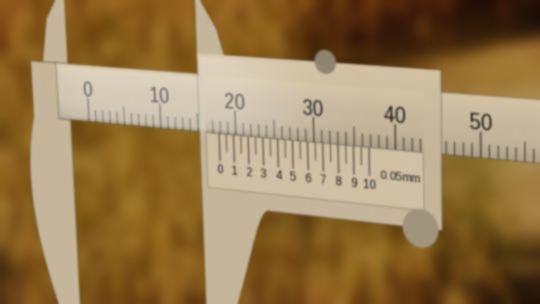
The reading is 17.8 mm
